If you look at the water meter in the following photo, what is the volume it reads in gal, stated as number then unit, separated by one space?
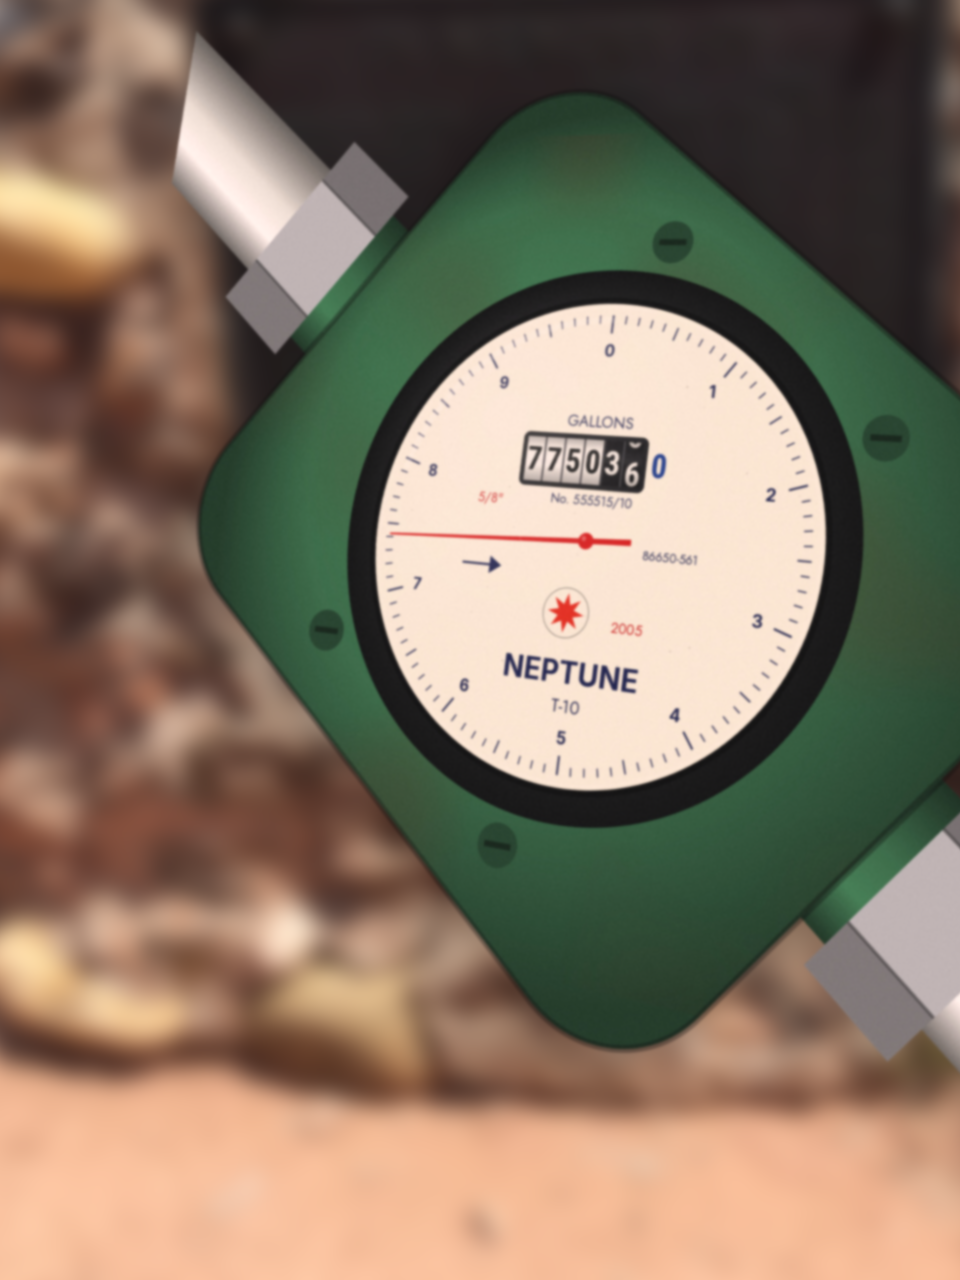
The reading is 7750357.4 gal
